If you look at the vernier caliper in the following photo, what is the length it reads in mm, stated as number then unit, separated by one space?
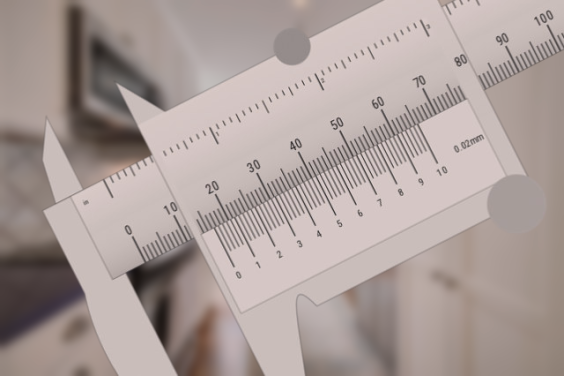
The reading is 16.5 mm
